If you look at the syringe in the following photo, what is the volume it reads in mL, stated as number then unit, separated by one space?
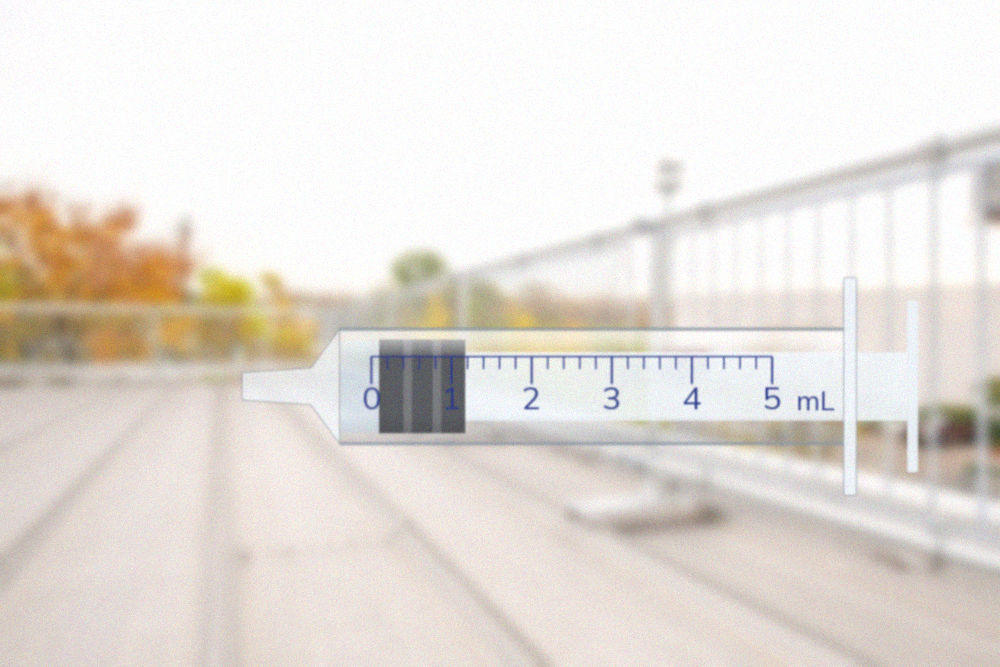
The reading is 0.1 mL
